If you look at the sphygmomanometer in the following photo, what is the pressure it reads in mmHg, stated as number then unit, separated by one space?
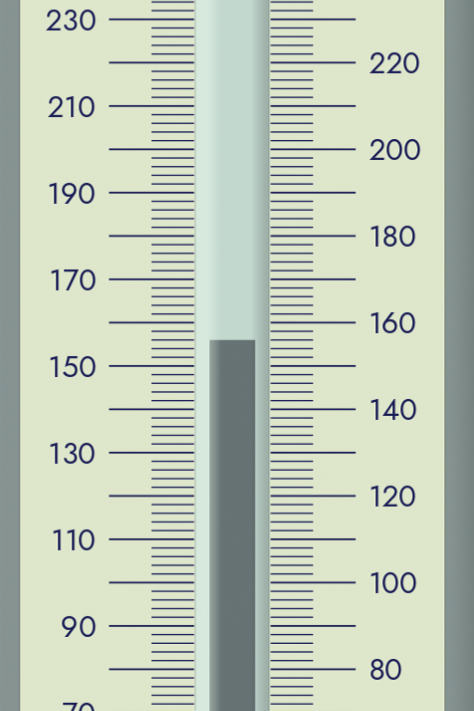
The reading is 156 mmHg
